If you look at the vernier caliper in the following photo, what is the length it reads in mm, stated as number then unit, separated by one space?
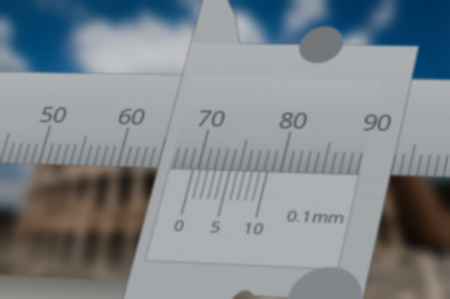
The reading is 69.4 mm
